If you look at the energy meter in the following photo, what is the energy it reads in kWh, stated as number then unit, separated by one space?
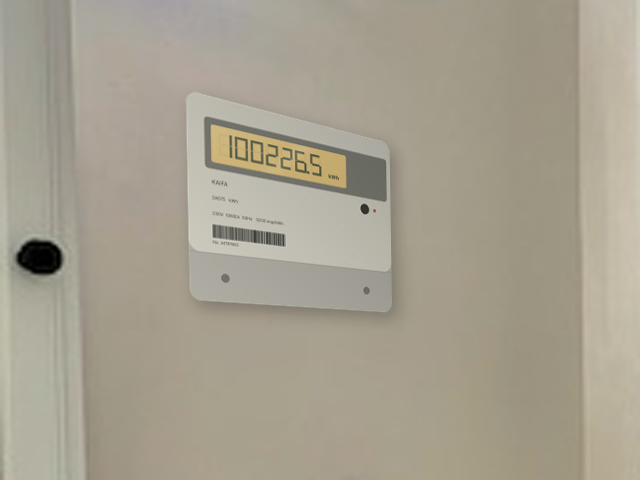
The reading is 100226.5 kWh
